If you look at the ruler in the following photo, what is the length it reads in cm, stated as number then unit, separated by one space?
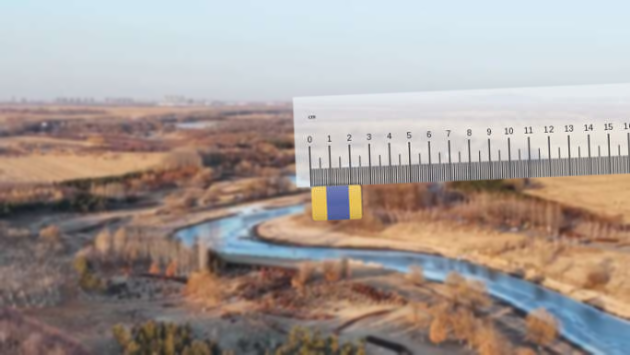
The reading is 2.5 cm
